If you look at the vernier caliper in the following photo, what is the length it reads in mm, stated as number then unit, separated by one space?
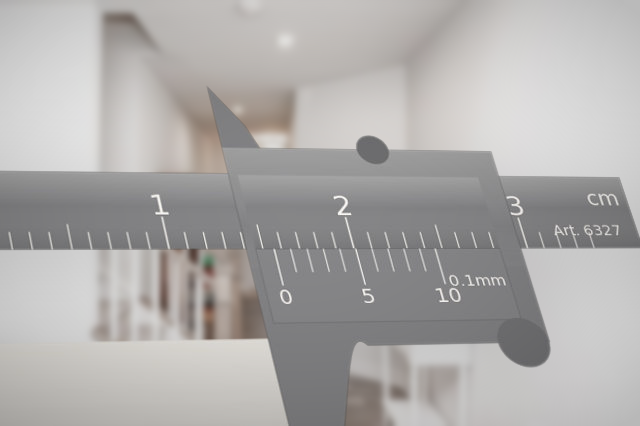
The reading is 15.6 mm
